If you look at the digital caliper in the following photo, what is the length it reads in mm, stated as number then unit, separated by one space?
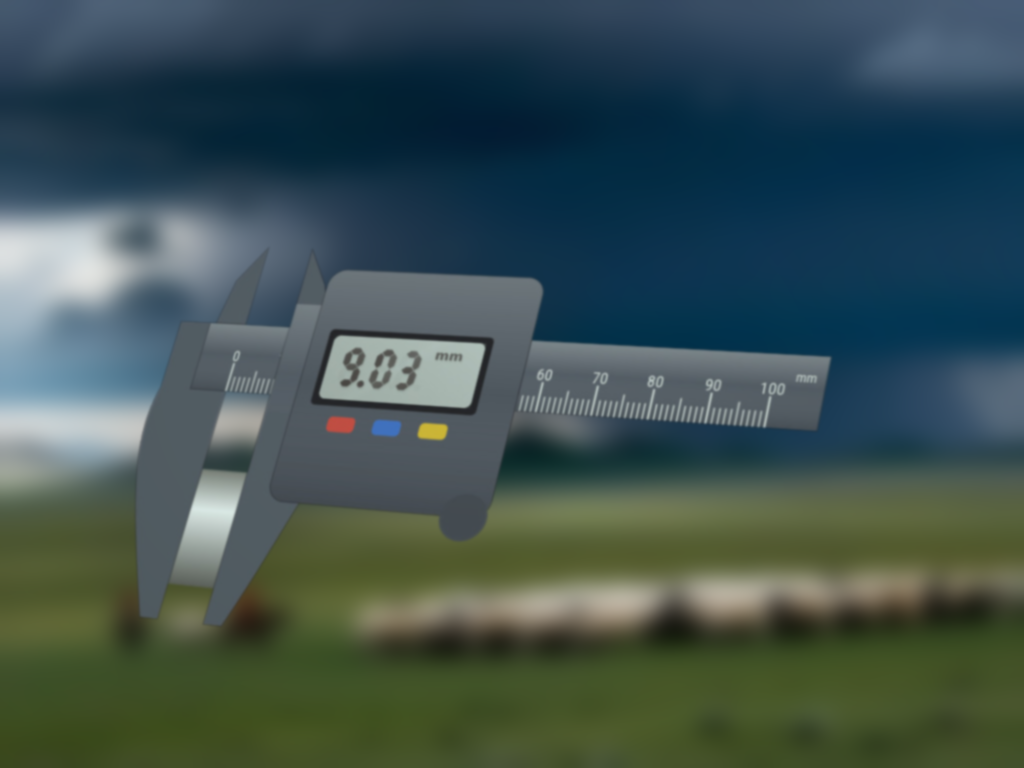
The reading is 9.03 mm
